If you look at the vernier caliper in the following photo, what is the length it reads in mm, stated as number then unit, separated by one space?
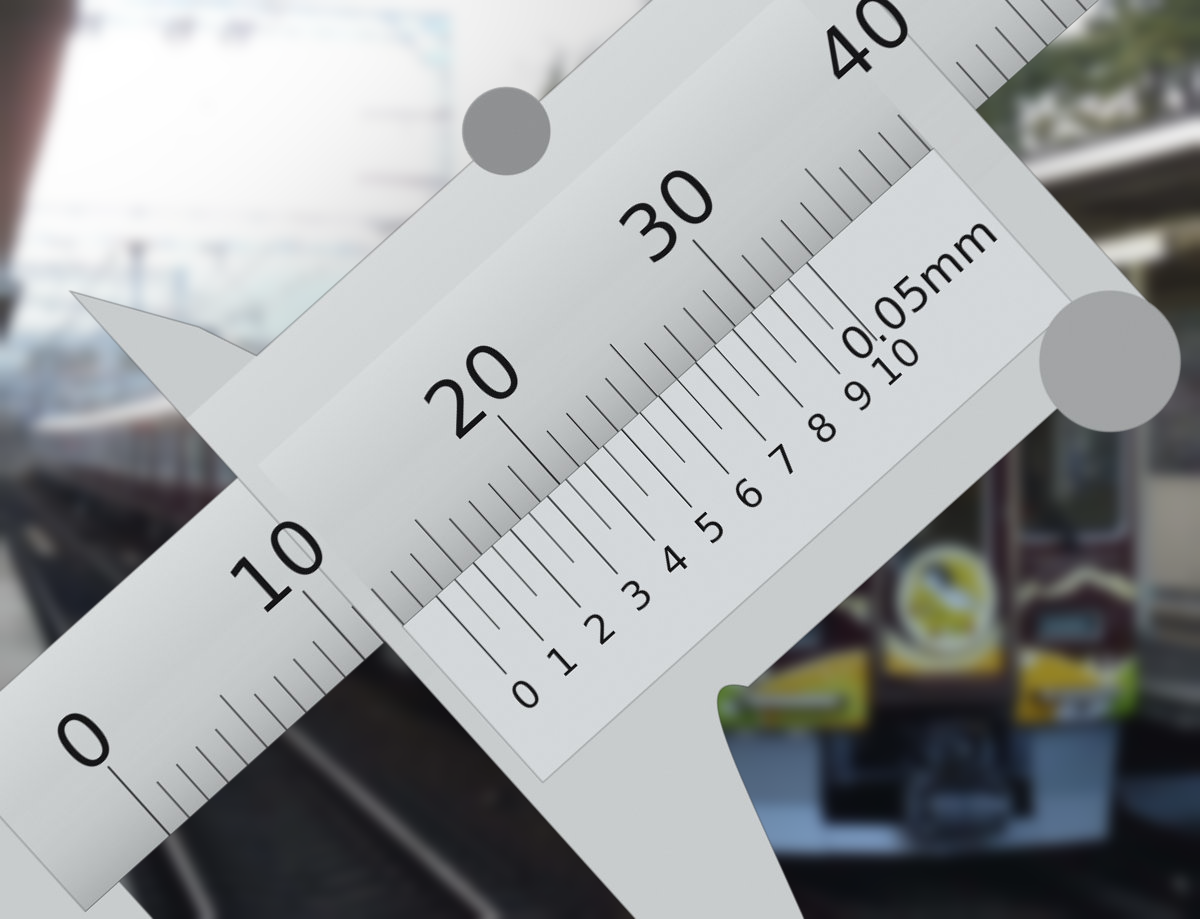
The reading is 13.65 mm
